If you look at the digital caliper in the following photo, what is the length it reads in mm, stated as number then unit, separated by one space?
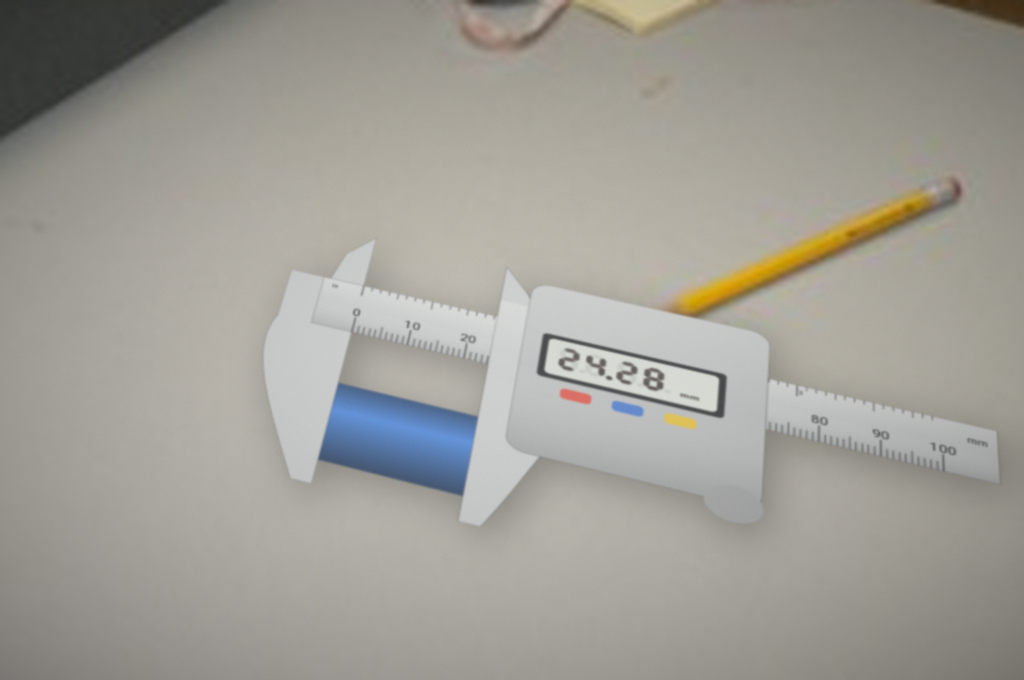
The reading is 24.28 mm
